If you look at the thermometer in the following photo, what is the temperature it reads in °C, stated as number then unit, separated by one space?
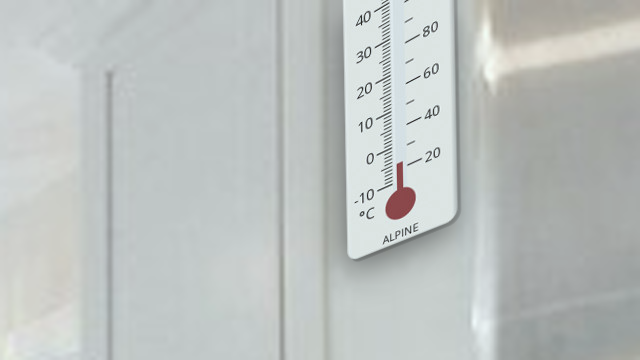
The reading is -5 °C
